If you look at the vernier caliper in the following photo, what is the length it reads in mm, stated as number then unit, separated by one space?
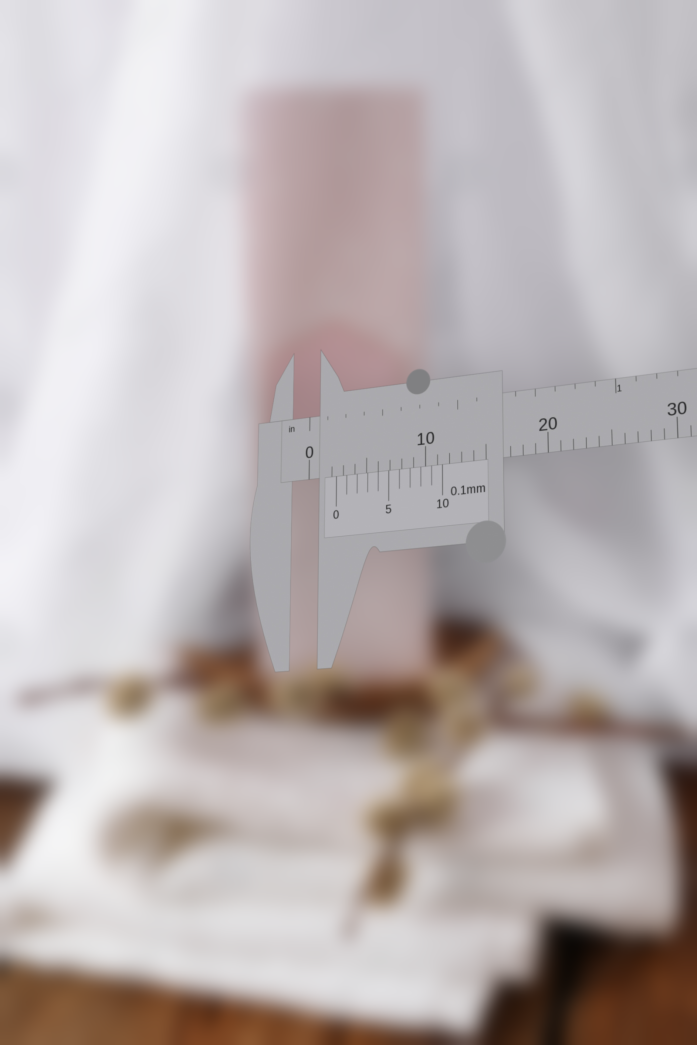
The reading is 2.4 mm
